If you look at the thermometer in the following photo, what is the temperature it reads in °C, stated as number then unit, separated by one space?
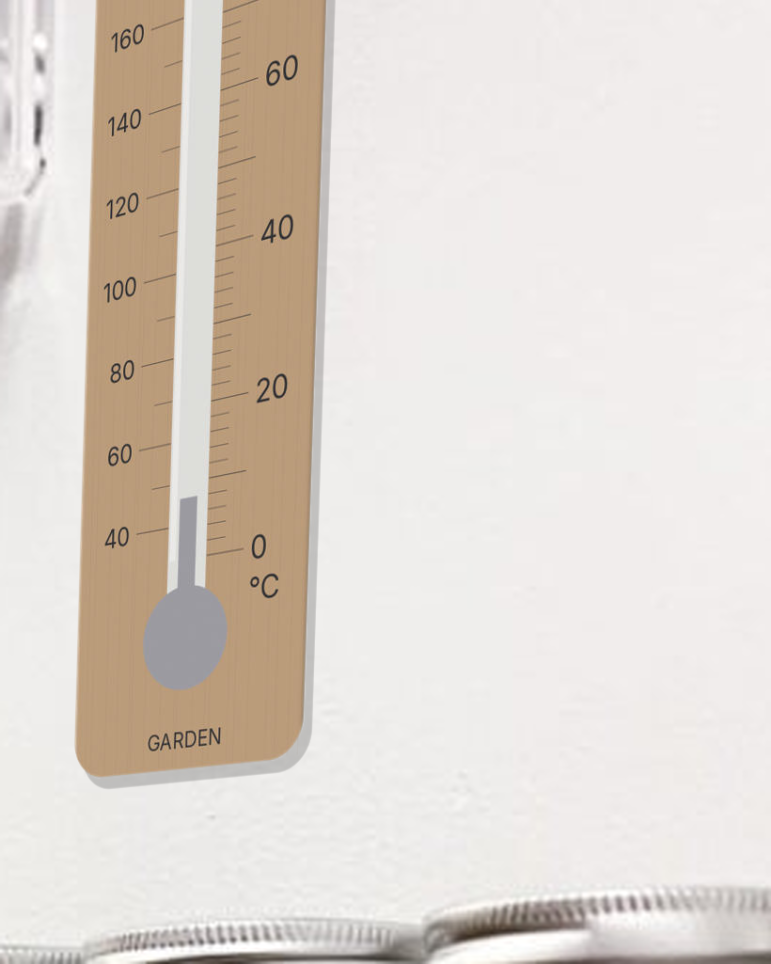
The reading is 8 °C
